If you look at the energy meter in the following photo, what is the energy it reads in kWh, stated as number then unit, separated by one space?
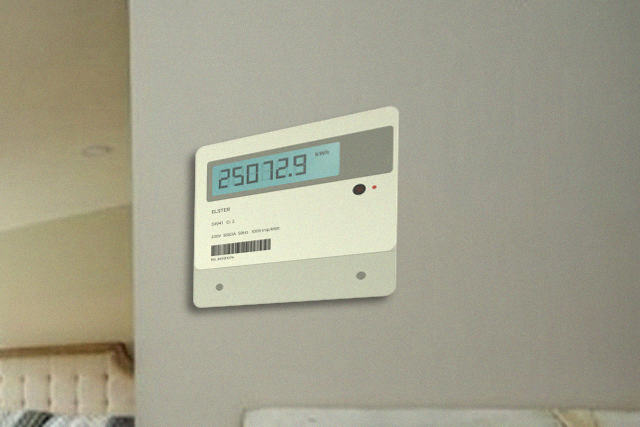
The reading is 25072.9 kWh
